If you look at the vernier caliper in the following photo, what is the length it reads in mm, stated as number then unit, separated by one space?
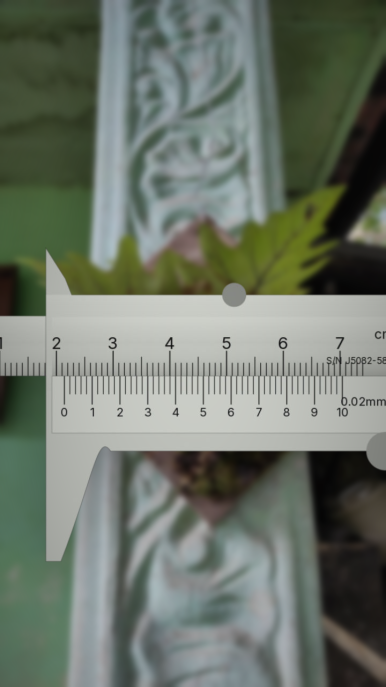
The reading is 21.4 mm
